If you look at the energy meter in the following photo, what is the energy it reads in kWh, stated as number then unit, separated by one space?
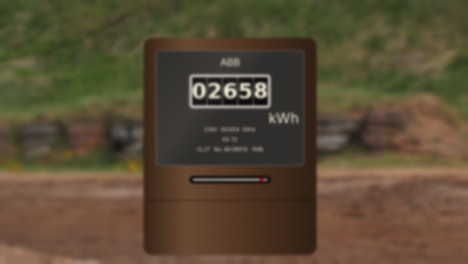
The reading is 2658 kWh
